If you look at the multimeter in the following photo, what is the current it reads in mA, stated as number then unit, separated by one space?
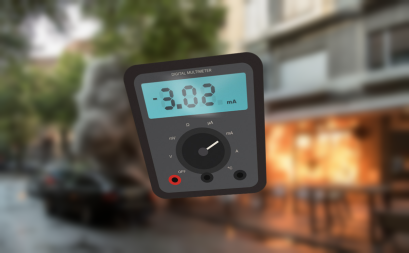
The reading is -3.02 mA
